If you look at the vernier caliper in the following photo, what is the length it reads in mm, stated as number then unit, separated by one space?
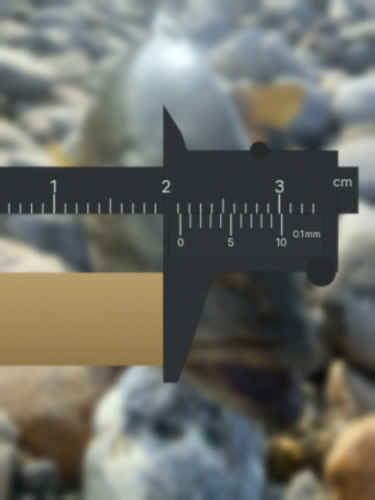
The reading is 21.2 mm
